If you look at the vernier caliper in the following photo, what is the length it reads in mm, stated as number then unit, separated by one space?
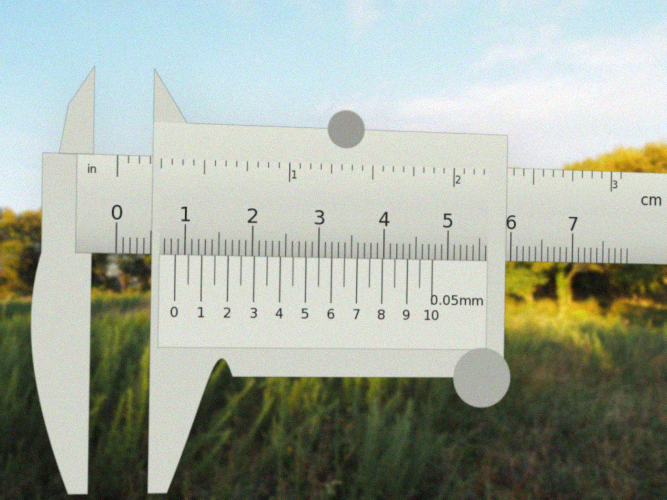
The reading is 8.6 mm
